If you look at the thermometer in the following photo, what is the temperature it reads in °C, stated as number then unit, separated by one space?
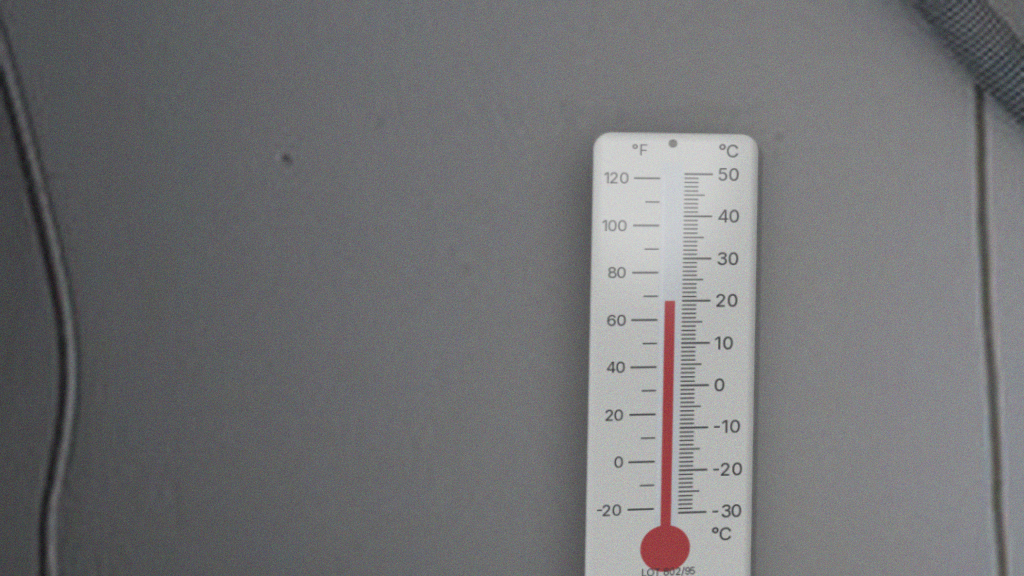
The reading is 20 °C
